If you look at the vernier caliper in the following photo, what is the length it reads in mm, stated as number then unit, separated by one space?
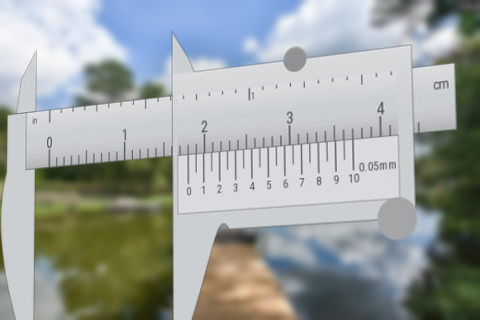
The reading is 18.0 mm
